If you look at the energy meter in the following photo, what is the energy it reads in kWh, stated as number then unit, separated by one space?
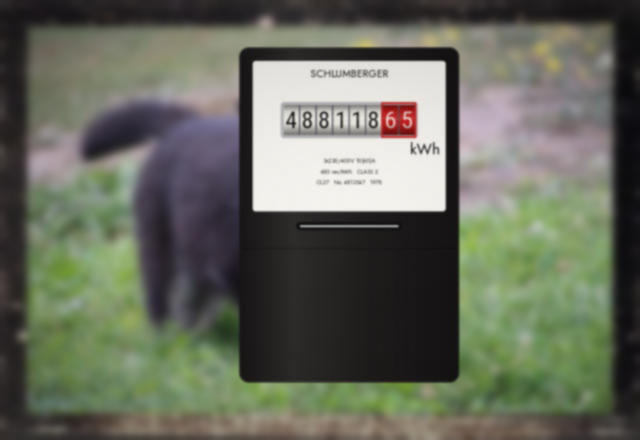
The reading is 488118.65 kWh
